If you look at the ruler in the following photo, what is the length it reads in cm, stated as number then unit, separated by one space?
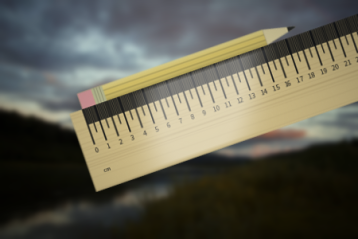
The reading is 18 cm
